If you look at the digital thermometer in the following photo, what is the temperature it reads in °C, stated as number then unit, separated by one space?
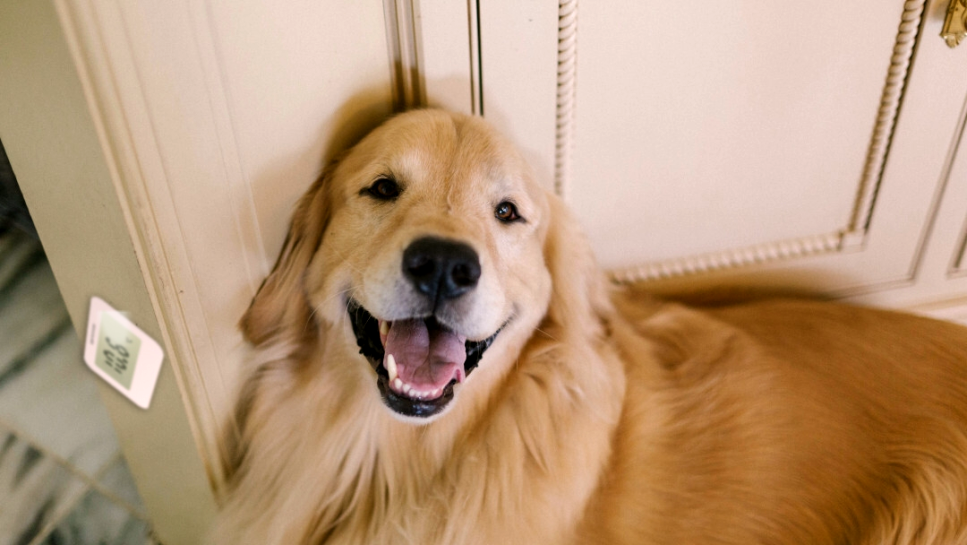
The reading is 10.6 °C
